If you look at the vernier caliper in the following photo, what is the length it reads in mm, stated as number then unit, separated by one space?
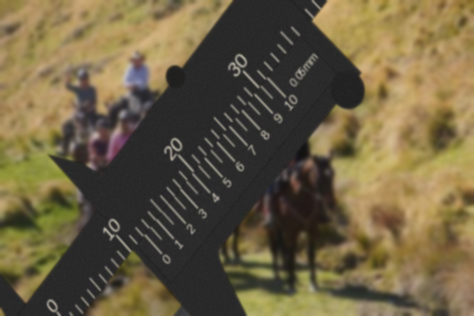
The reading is 12.2 mm
